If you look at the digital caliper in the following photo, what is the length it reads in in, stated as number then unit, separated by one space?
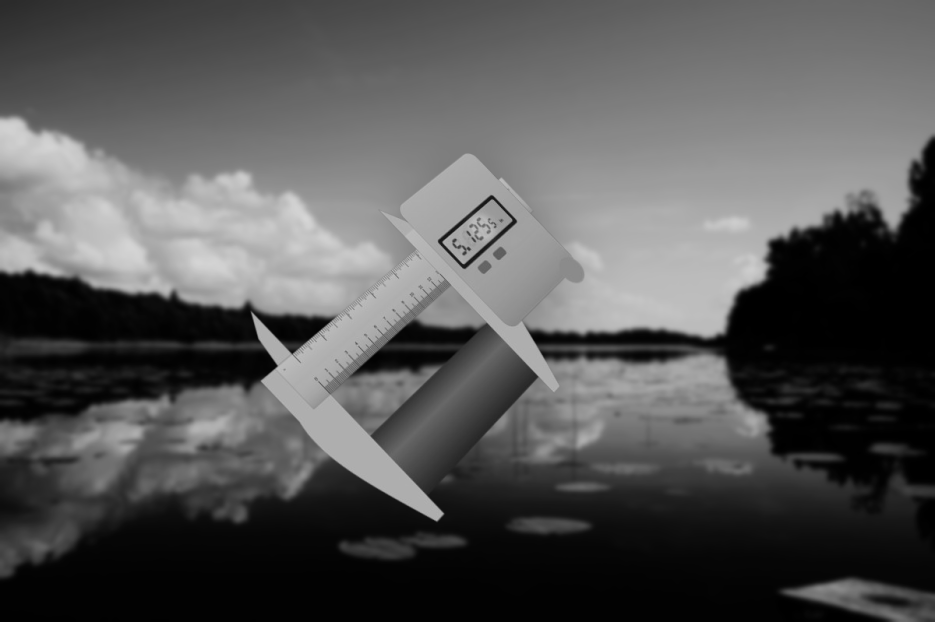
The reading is 5.1255 in
